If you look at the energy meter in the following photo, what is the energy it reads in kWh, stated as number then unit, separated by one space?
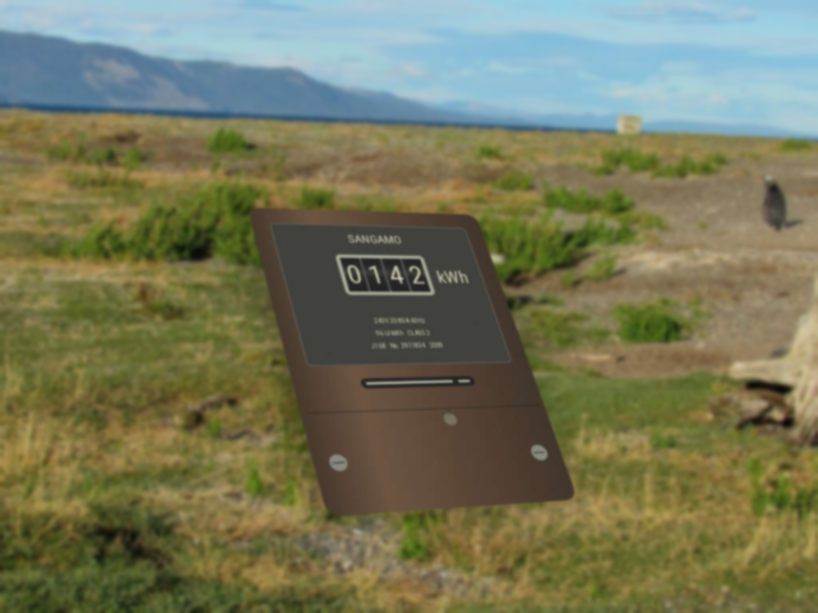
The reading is 142 kWh
